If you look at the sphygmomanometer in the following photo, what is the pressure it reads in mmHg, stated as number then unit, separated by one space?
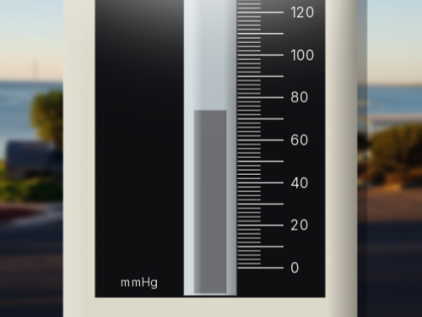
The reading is 74 mmHg
